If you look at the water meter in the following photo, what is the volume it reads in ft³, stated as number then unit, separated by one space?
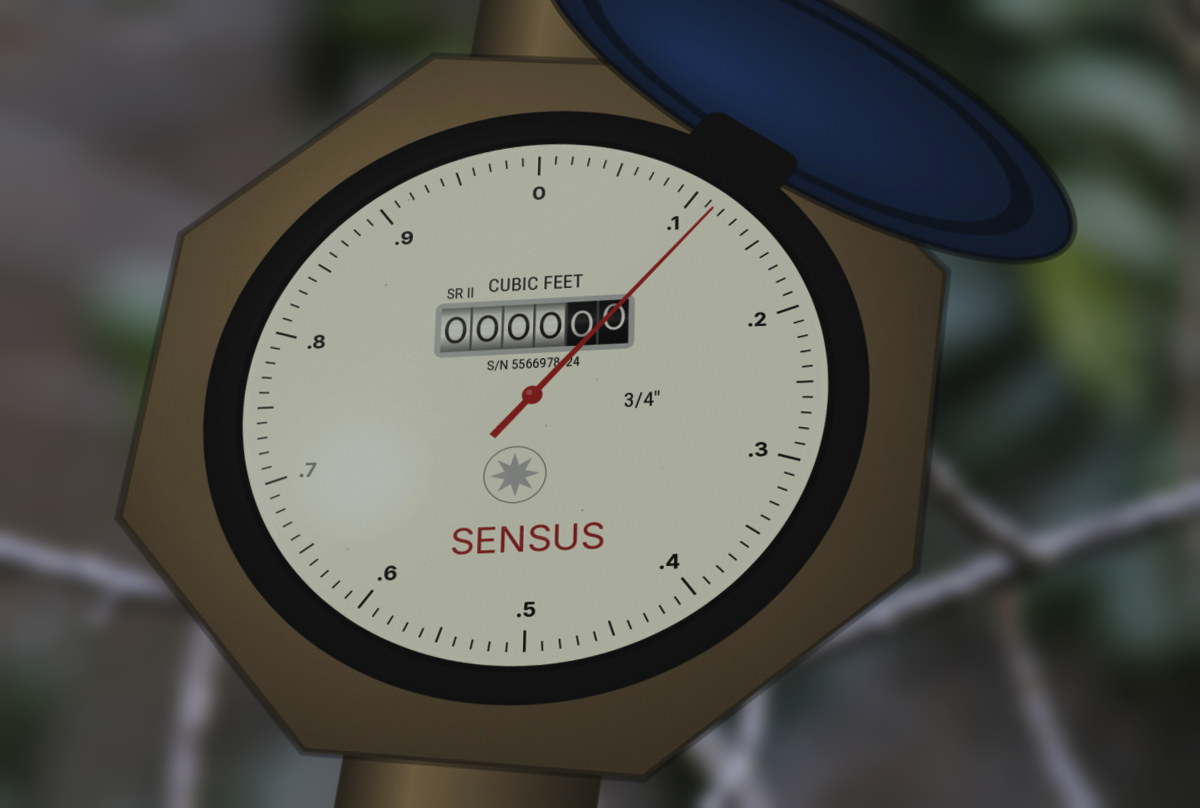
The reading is 0.11 ft³
